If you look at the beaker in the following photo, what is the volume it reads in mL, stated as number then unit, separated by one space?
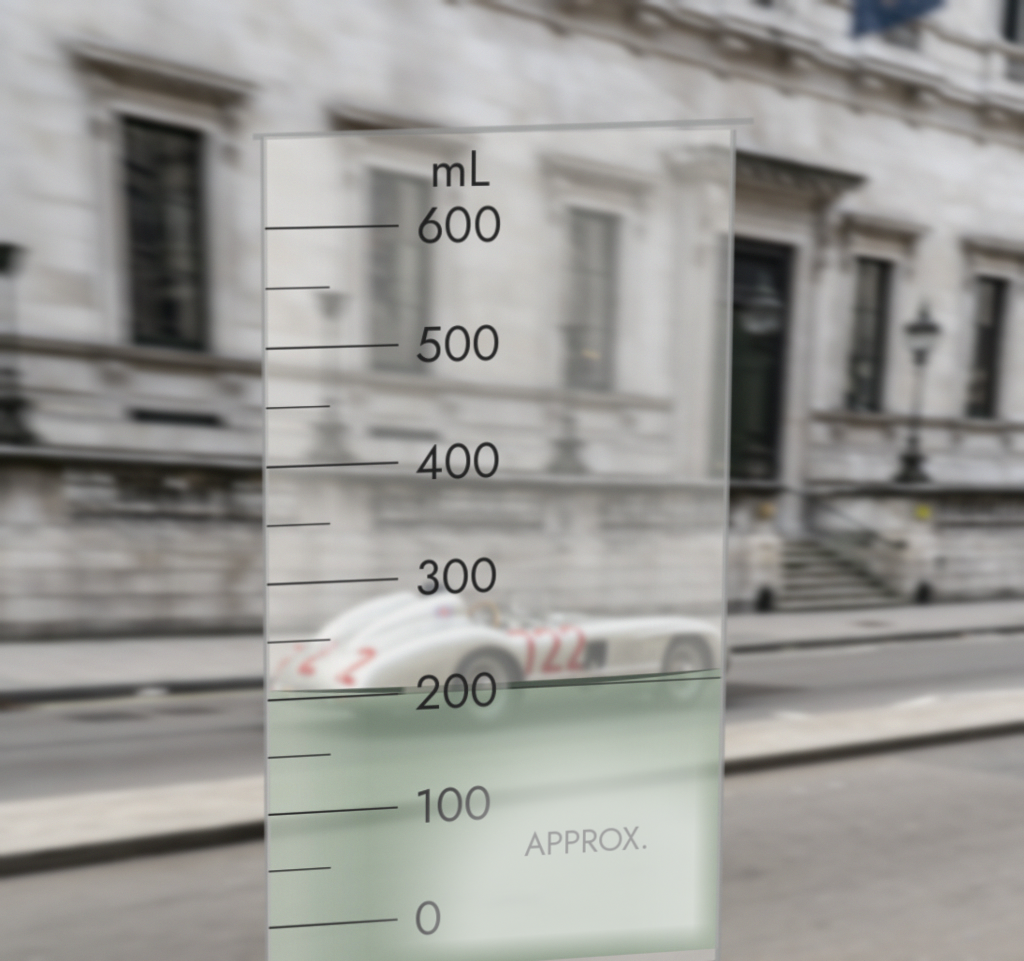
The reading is 200 mL
